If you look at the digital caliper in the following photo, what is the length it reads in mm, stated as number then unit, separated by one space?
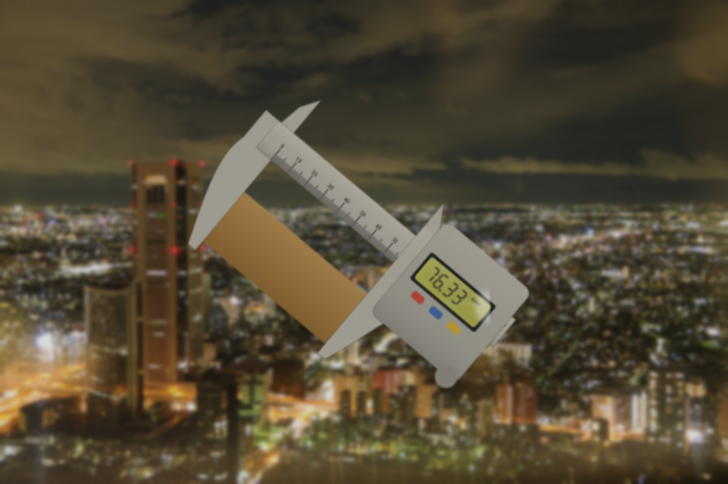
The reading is 76.33 mm
